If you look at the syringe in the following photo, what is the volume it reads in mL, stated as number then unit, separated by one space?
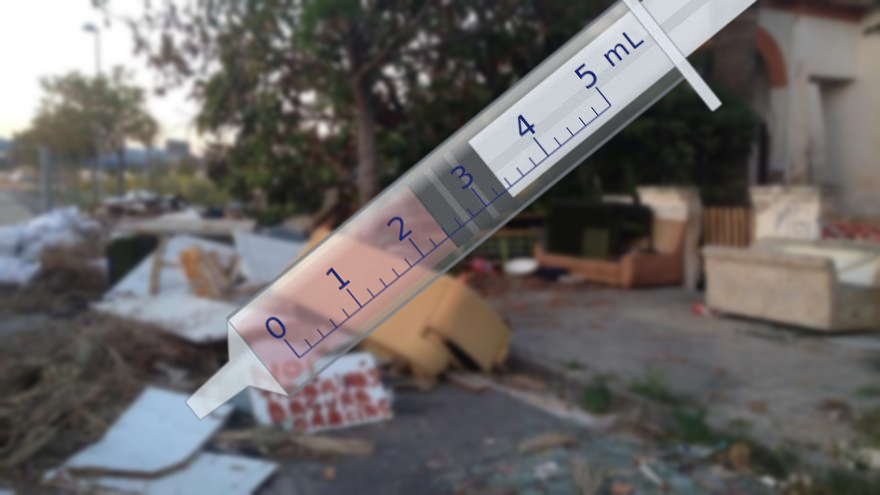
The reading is 2.4 mL
